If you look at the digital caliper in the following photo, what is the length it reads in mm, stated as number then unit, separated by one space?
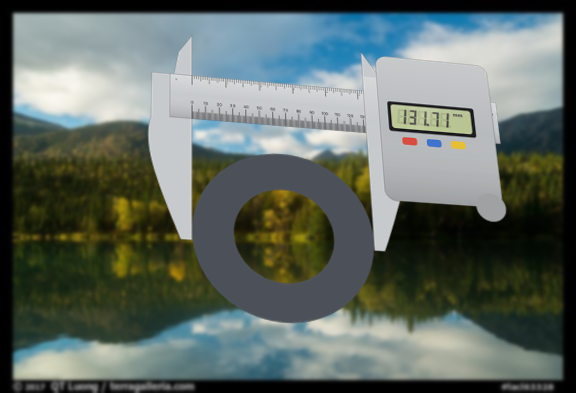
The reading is 131.71 mm
